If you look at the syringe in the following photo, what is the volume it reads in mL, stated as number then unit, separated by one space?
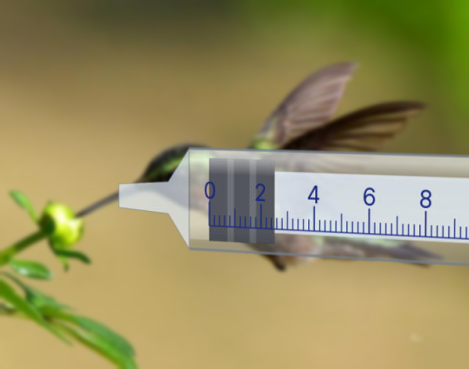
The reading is 0 mL
